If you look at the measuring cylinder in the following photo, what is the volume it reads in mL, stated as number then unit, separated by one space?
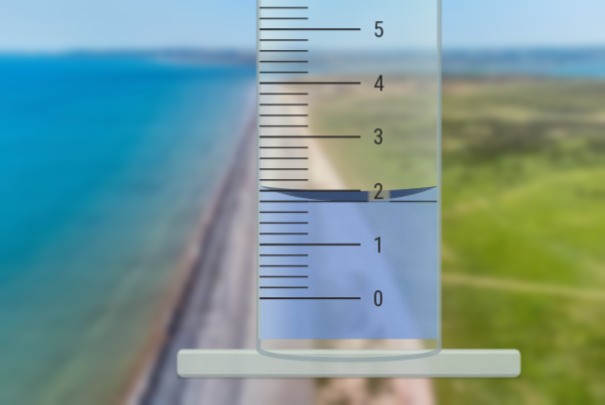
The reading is 1.8 mL
